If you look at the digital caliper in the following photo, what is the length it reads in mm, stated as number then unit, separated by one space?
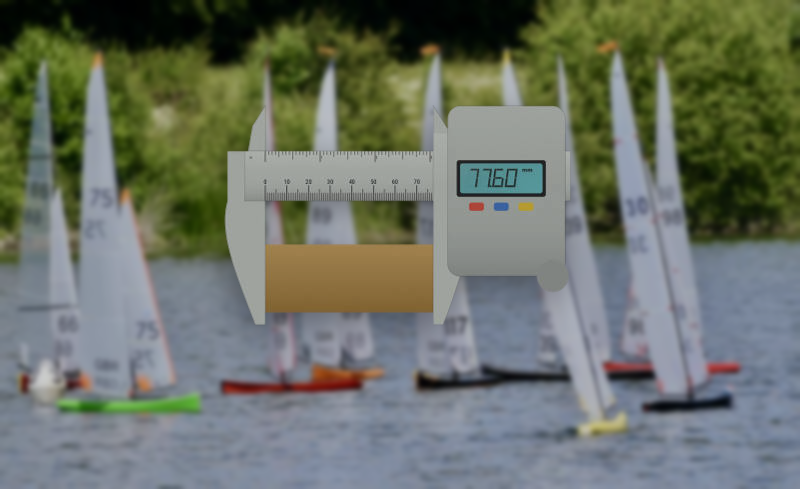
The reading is 77.60 mm
